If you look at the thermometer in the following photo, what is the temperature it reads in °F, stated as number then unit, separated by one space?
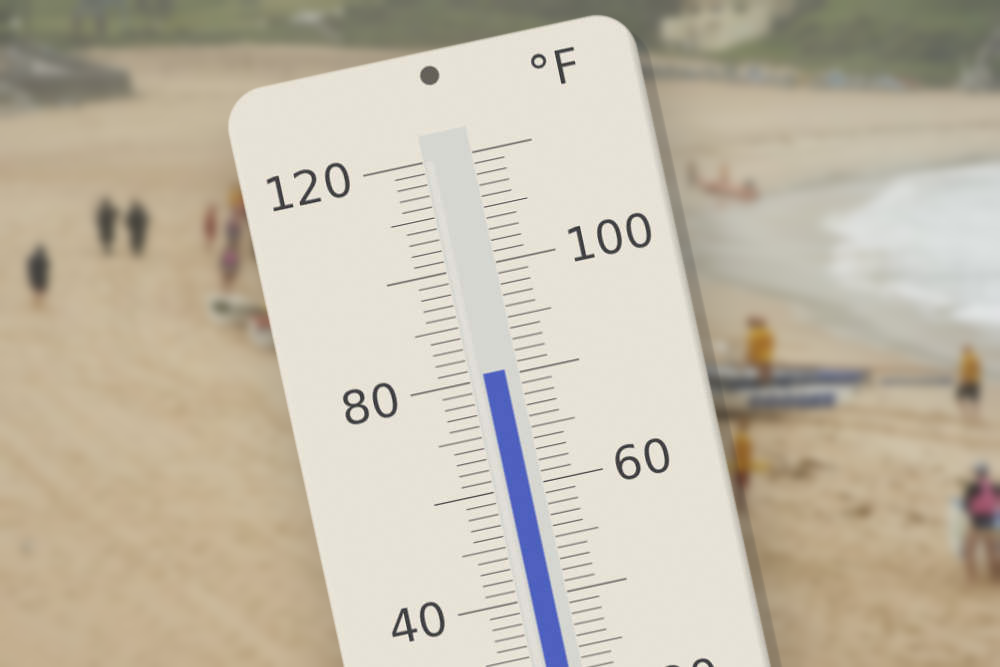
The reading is 81 °F
